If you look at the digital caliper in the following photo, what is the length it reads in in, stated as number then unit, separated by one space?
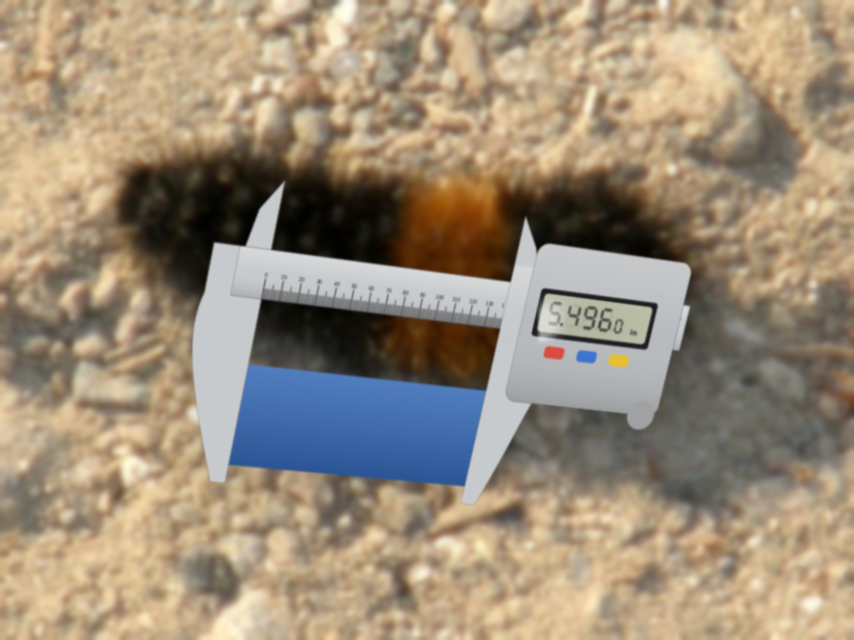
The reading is 5.4960 in
